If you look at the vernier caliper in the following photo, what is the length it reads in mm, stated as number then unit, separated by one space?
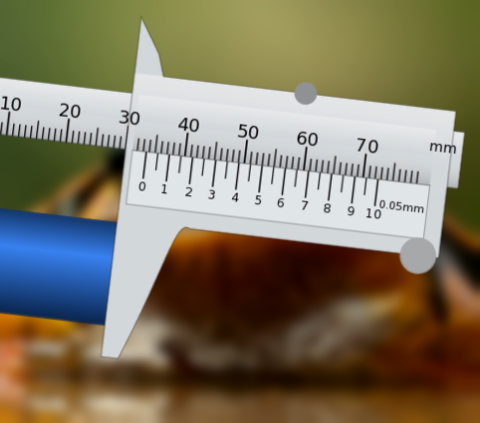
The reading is 33.5 mm
